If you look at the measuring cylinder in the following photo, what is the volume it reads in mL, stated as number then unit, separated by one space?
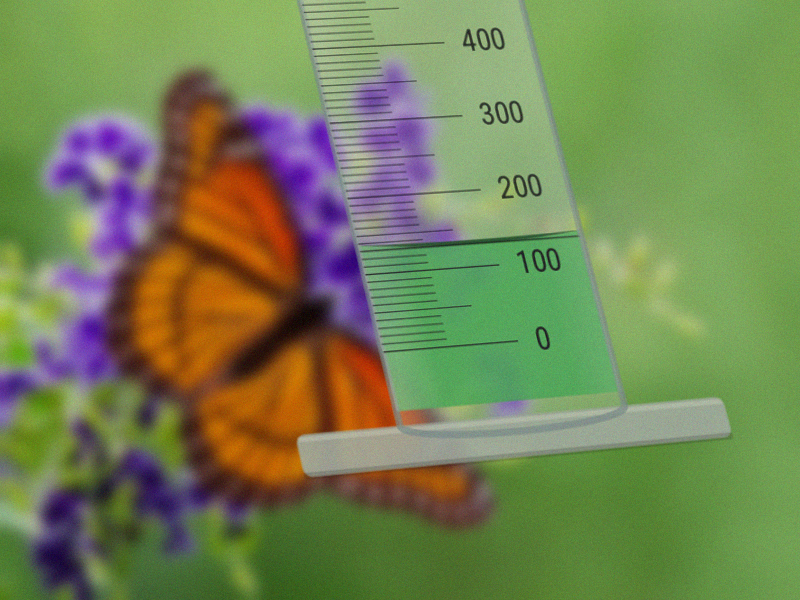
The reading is 130 mL
